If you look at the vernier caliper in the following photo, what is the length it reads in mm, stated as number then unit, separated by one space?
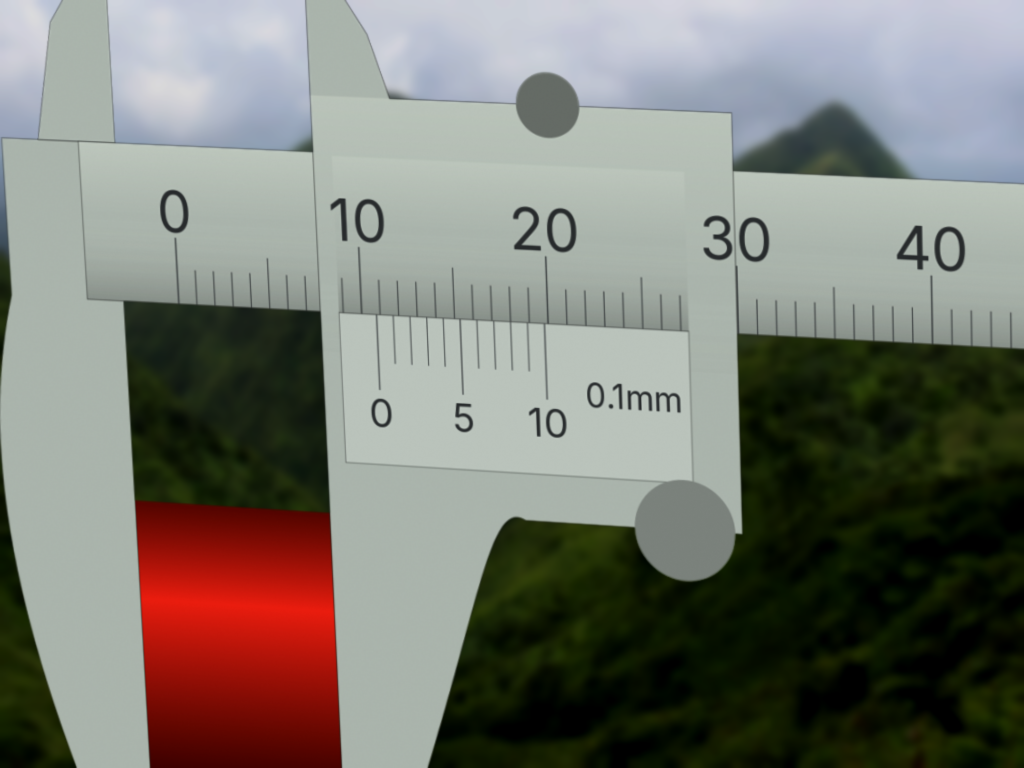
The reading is 10.8 mm
